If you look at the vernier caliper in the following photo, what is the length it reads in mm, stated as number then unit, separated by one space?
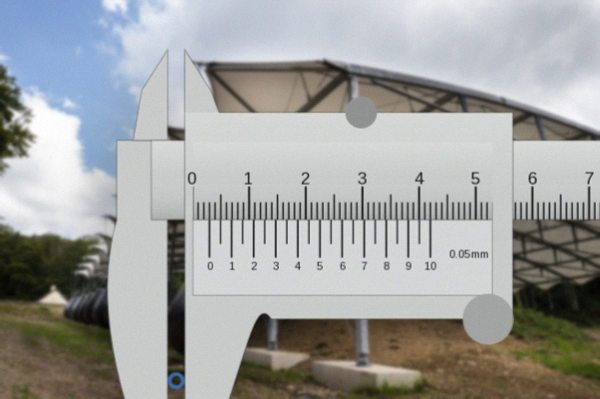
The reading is 3.0 mm
